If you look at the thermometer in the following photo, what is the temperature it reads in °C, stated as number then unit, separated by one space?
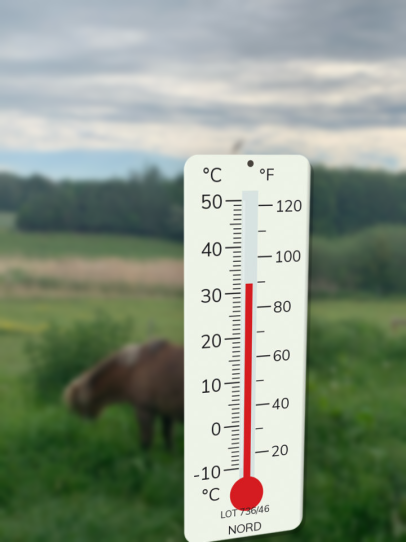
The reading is 32 °C
